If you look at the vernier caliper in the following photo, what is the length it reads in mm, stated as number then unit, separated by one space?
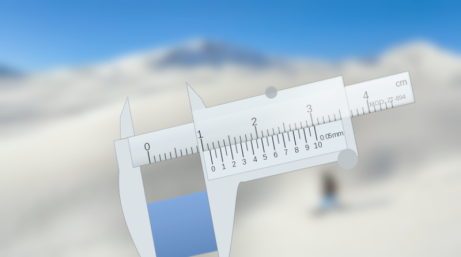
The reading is 11.2 mm
